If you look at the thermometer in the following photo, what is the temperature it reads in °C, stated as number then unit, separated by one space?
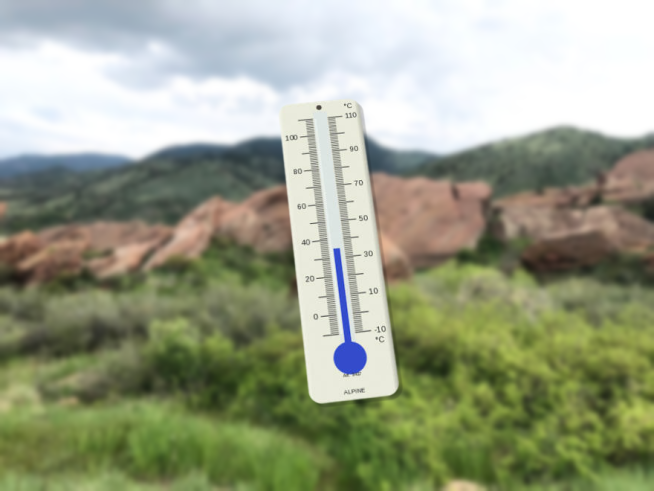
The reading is 35 °C
